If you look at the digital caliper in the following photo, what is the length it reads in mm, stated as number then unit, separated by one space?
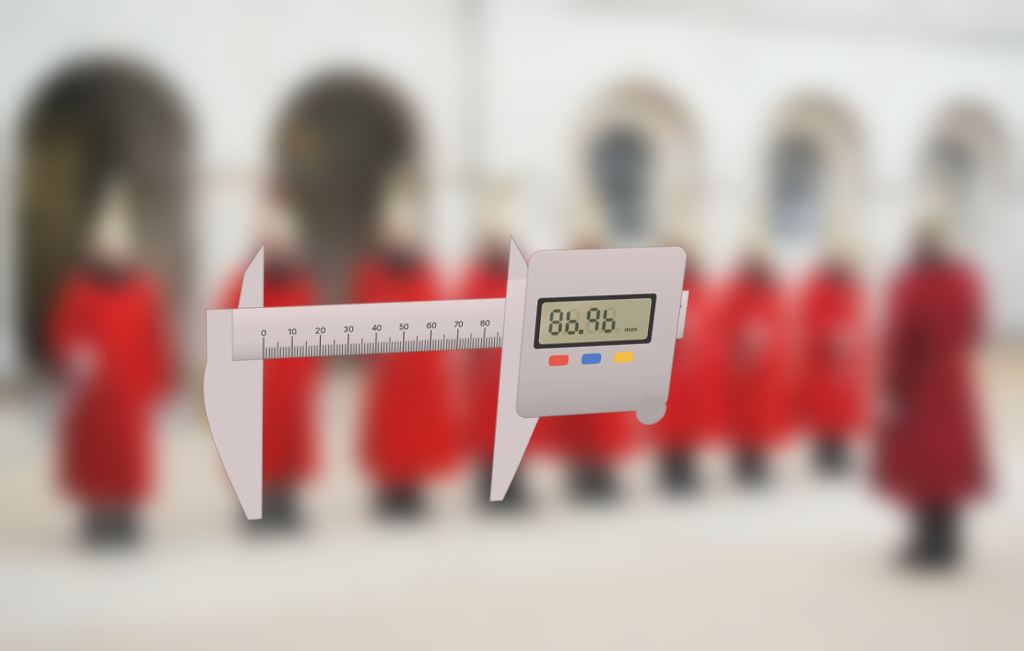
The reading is 86.96 mm
